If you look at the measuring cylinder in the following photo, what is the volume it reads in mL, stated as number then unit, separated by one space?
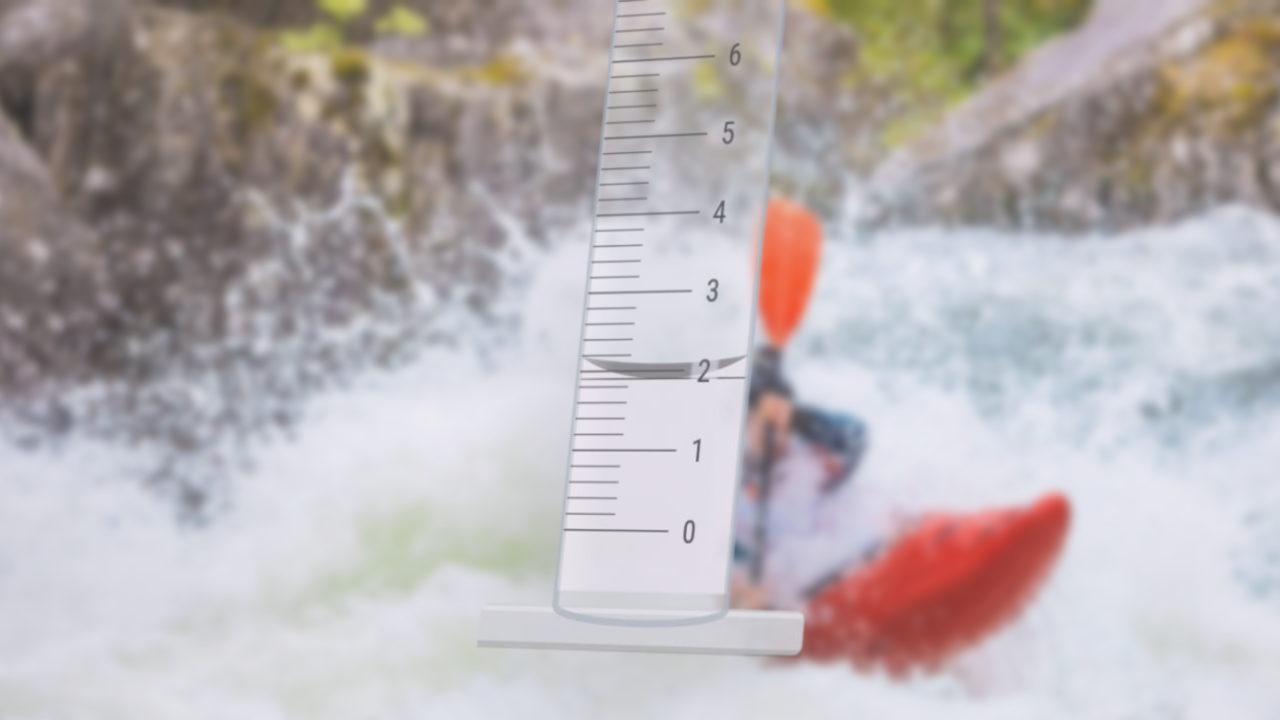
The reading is 1.9 mL
